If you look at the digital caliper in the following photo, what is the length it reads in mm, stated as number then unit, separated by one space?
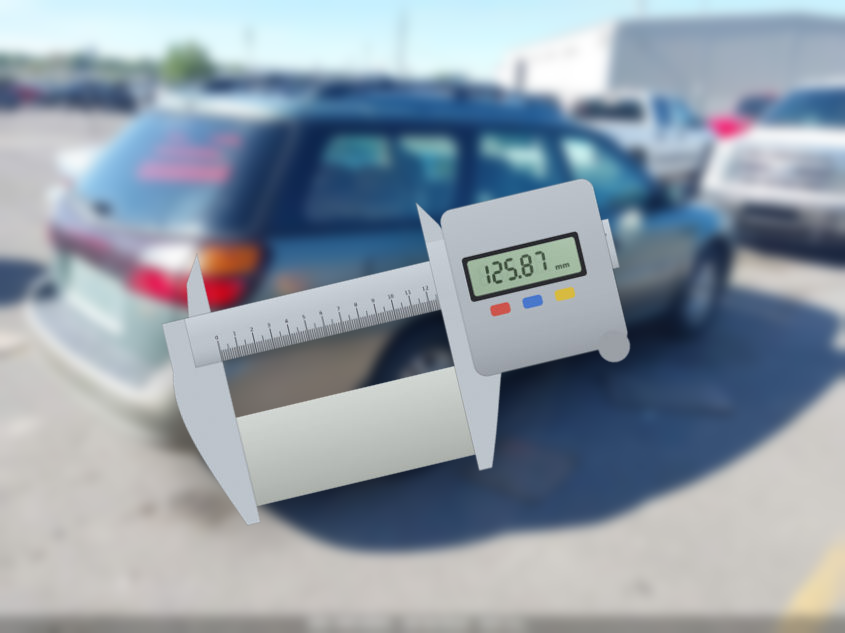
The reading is 125.87 mm
